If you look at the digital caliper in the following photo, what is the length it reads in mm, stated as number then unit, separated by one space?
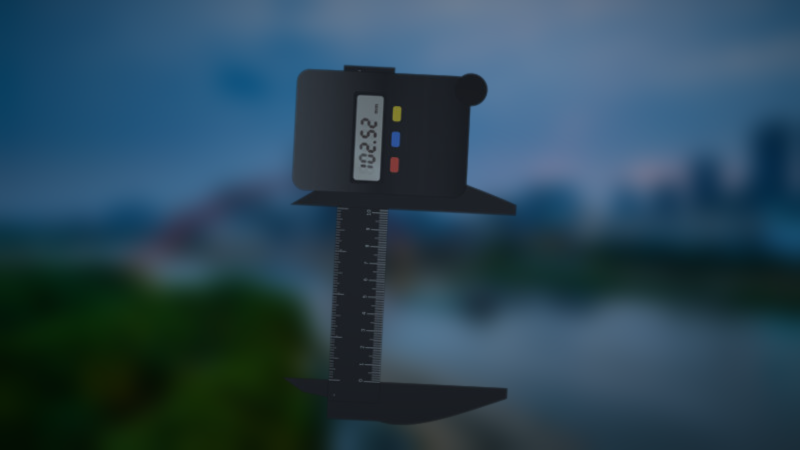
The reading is 102.52 mm
